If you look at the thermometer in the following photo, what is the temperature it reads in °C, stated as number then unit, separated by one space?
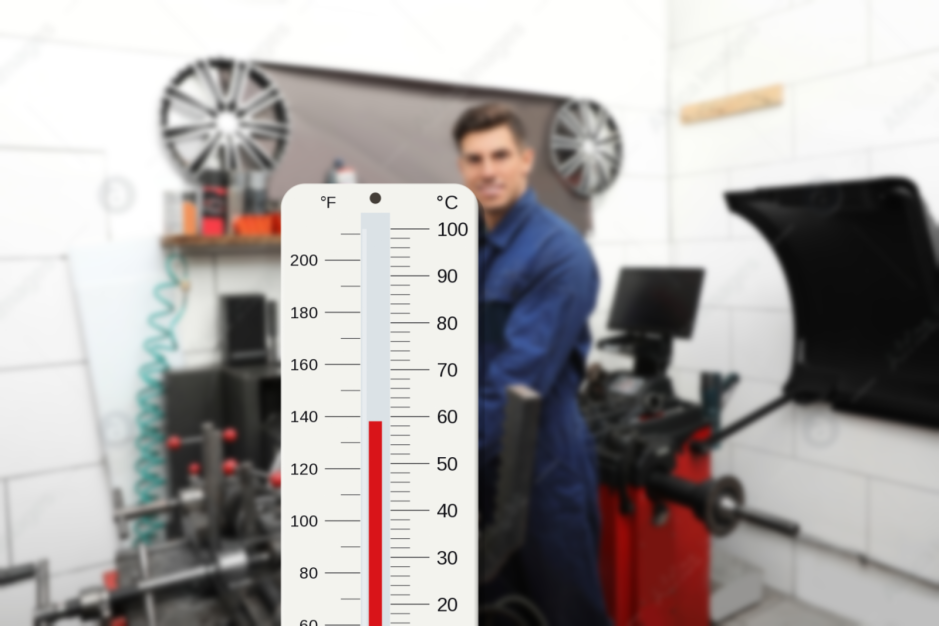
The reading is 59 °C
